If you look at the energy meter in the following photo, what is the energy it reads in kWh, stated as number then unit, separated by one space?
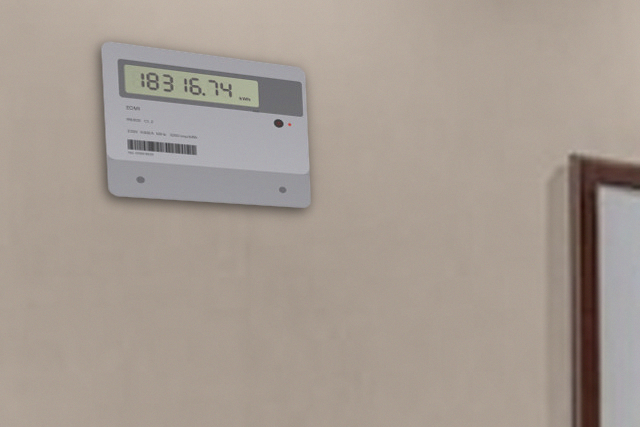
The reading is 18316.74 kWh
